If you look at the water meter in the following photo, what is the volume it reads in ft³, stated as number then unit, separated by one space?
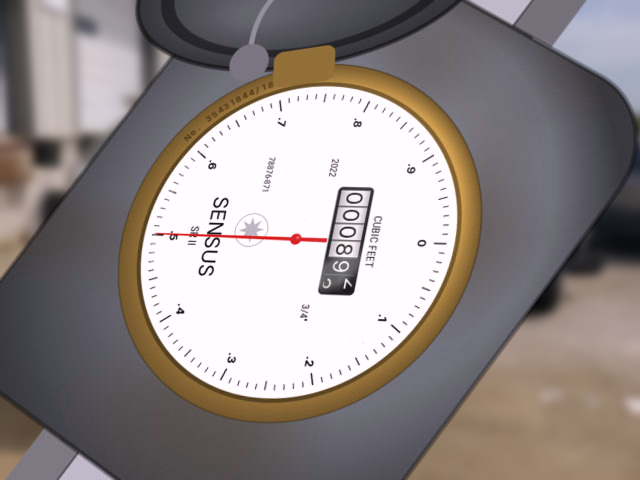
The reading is 892.50 ft³
